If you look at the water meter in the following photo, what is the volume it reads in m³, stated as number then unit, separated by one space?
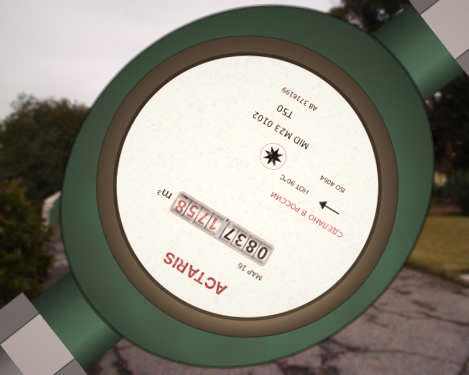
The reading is 837.1758 m³
